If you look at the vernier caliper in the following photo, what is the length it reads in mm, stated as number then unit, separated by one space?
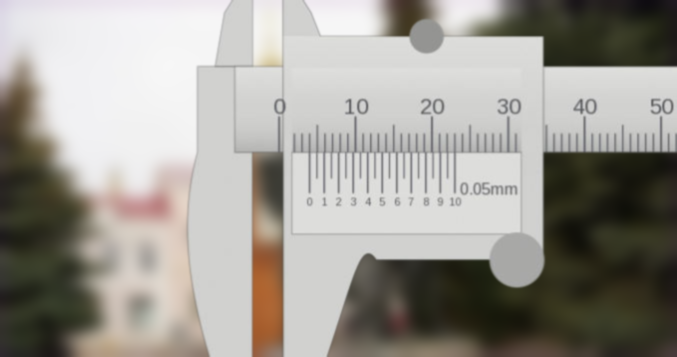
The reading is 4.0 mm
